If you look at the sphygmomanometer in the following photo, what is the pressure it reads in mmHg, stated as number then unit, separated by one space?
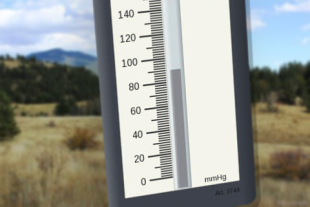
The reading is 90 mmHg
